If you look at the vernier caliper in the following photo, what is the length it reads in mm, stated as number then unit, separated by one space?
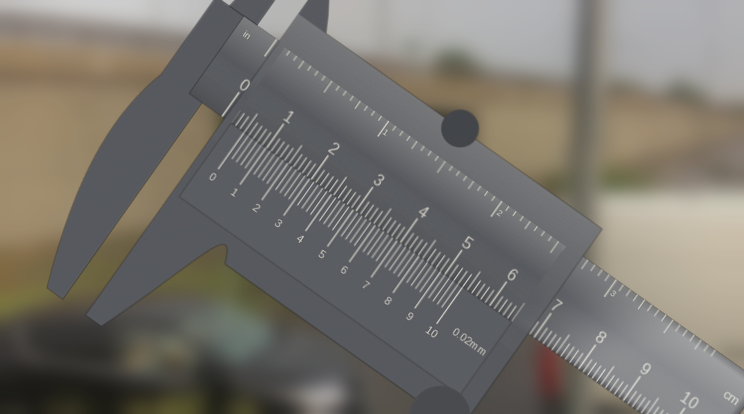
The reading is 5.0 mm
